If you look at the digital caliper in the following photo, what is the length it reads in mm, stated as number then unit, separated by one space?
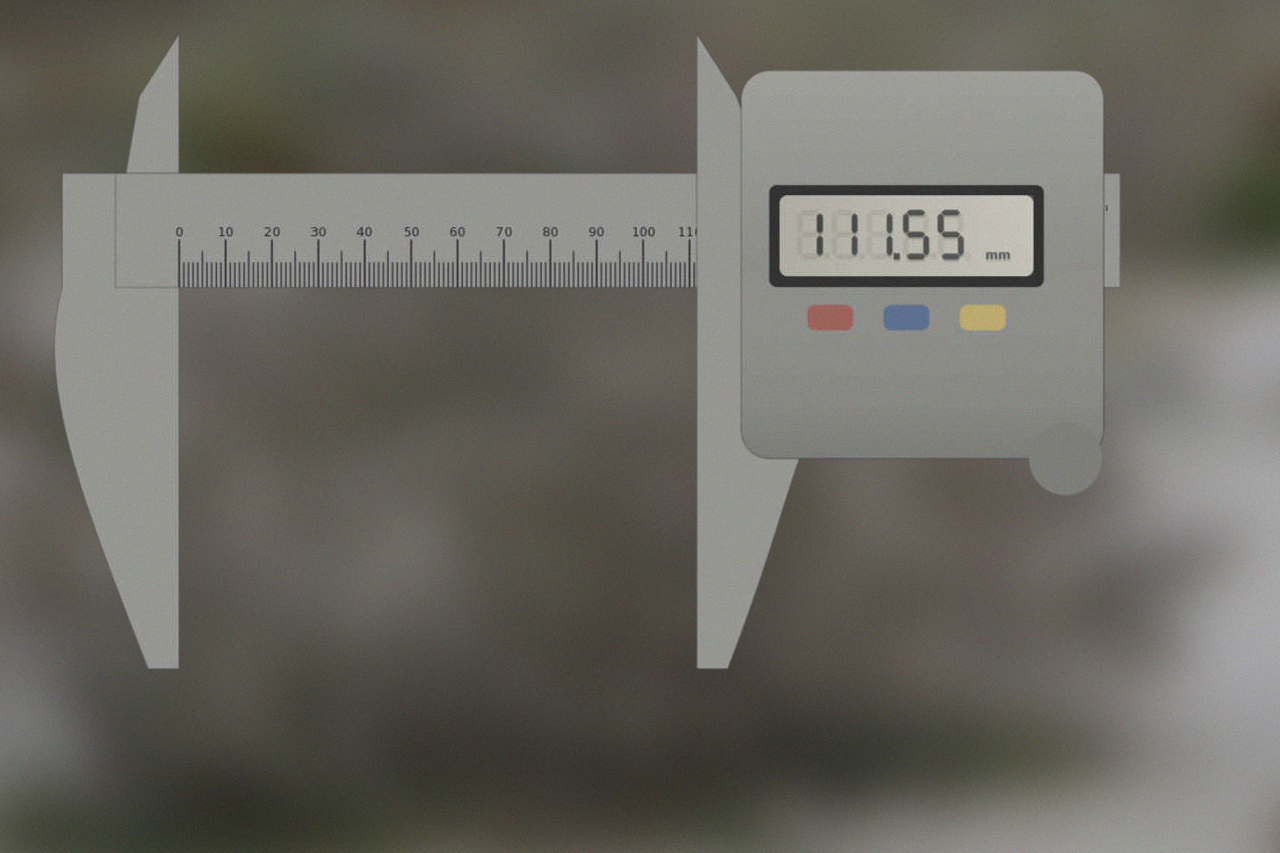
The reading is 111.55 mm
